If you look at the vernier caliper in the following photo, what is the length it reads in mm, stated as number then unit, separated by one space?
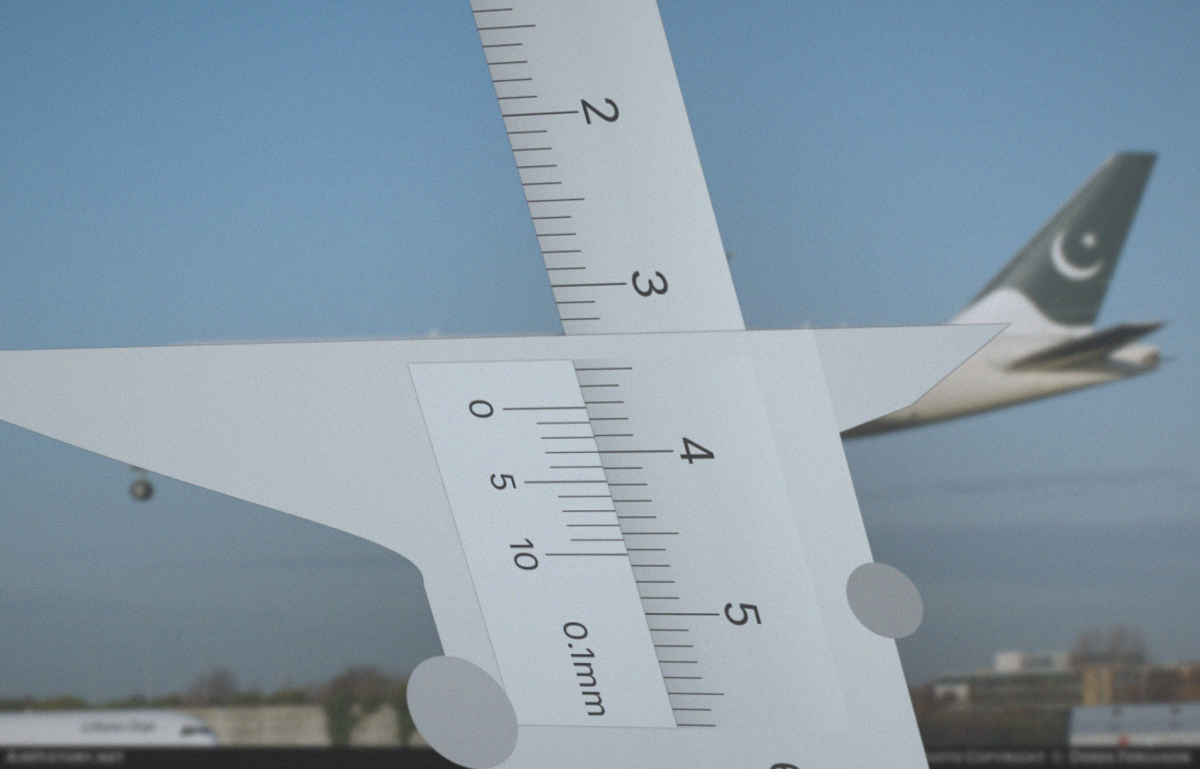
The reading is 37.3 mm
